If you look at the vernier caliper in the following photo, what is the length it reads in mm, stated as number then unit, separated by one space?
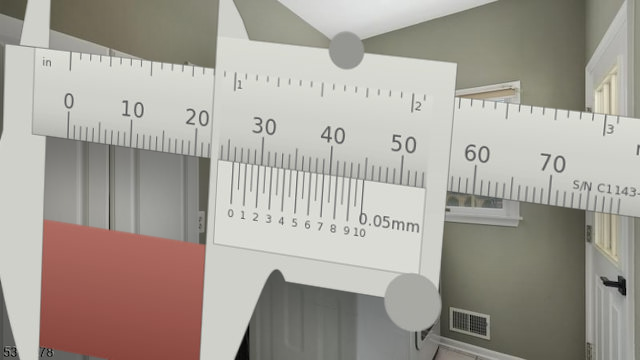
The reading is 25.8 mm
